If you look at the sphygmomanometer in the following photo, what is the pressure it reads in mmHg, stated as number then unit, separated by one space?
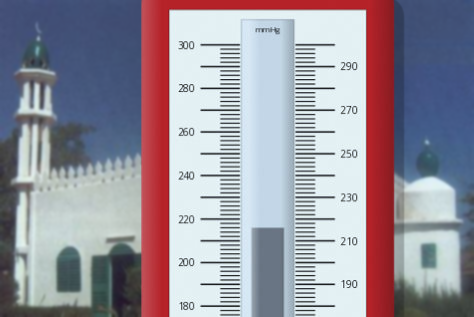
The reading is 216 mmHg
